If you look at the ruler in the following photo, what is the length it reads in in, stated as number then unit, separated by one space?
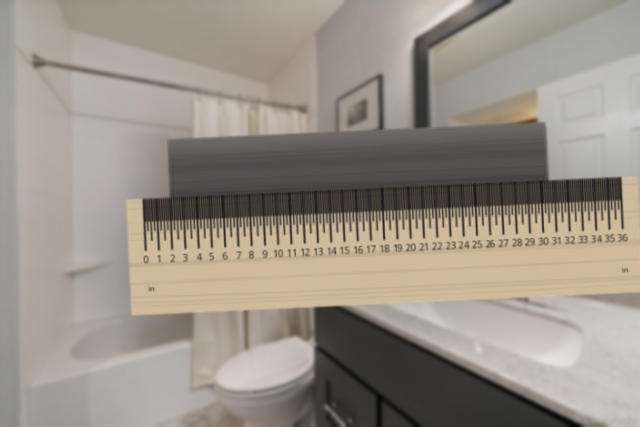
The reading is 28.5 in
